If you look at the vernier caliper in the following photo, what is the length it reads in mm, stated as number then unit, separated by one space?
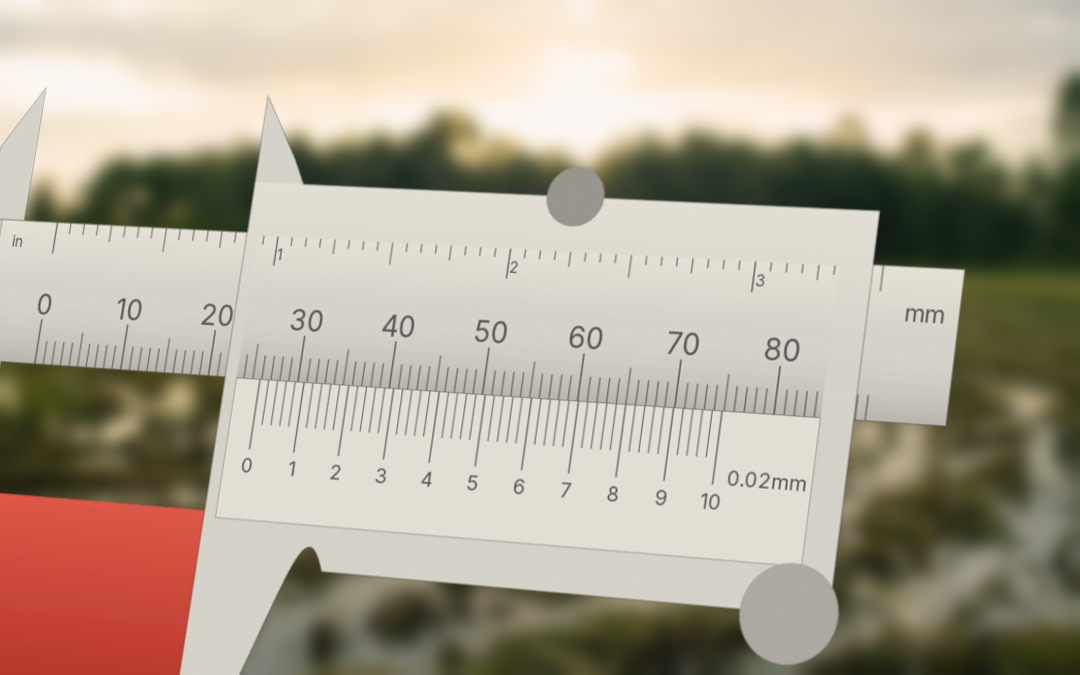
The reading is 25.8 mm
